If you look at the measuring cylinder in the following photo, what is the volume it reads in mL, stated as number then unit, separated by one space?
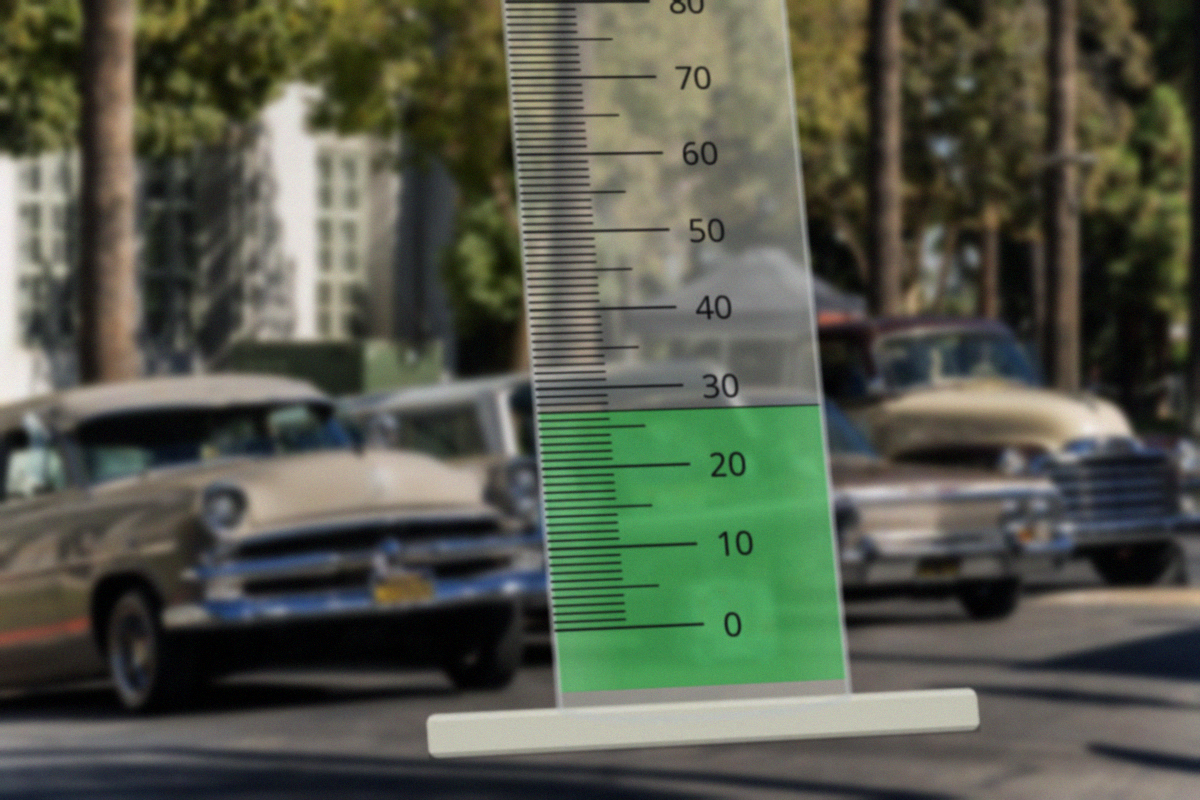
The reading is 27 mL
